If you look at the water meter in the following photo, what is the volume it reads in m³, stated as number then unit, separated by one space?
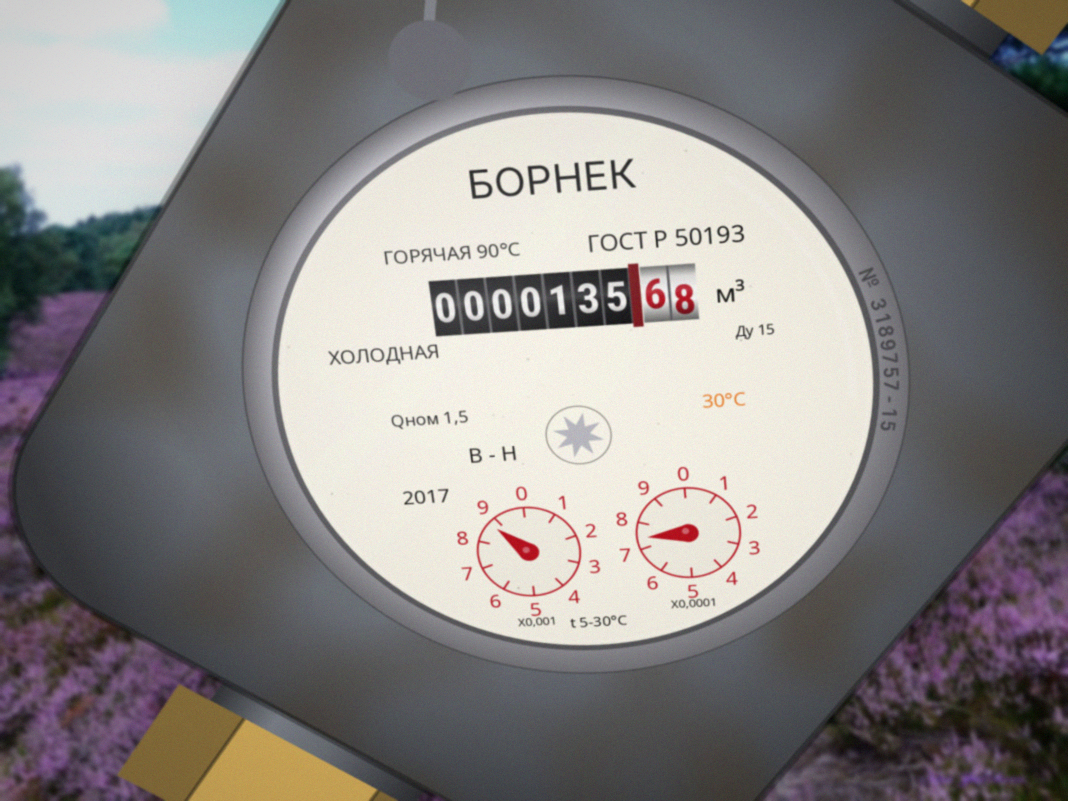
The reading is 135.6787 m³
